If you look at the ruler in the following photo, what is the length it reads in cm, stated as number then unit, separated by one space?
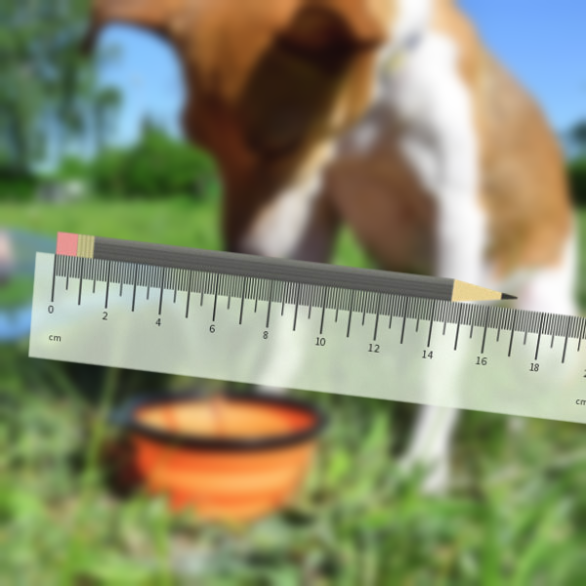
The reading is 17 cm
